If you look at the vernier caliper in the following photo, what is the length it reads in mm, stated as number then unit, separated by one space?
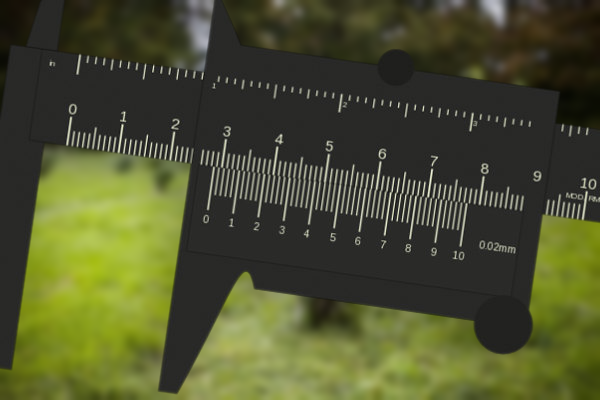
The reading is 28.5 mm
